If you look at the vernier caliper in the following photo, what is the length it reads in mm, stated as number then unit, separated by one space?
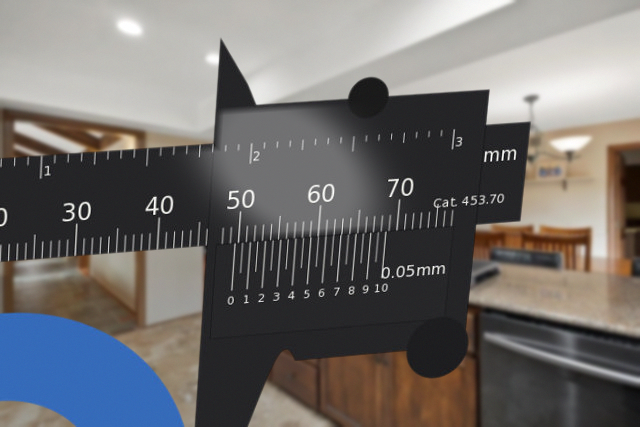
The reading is 49.6 mm
